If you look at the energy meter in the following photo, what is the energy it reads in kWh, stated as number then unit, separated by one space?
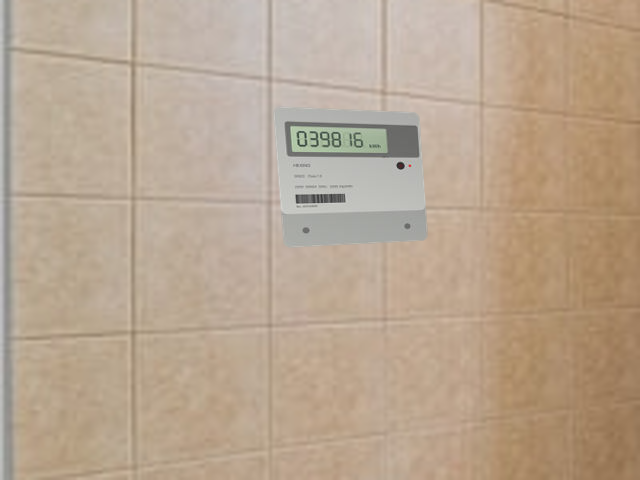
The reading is 39816 kWh
